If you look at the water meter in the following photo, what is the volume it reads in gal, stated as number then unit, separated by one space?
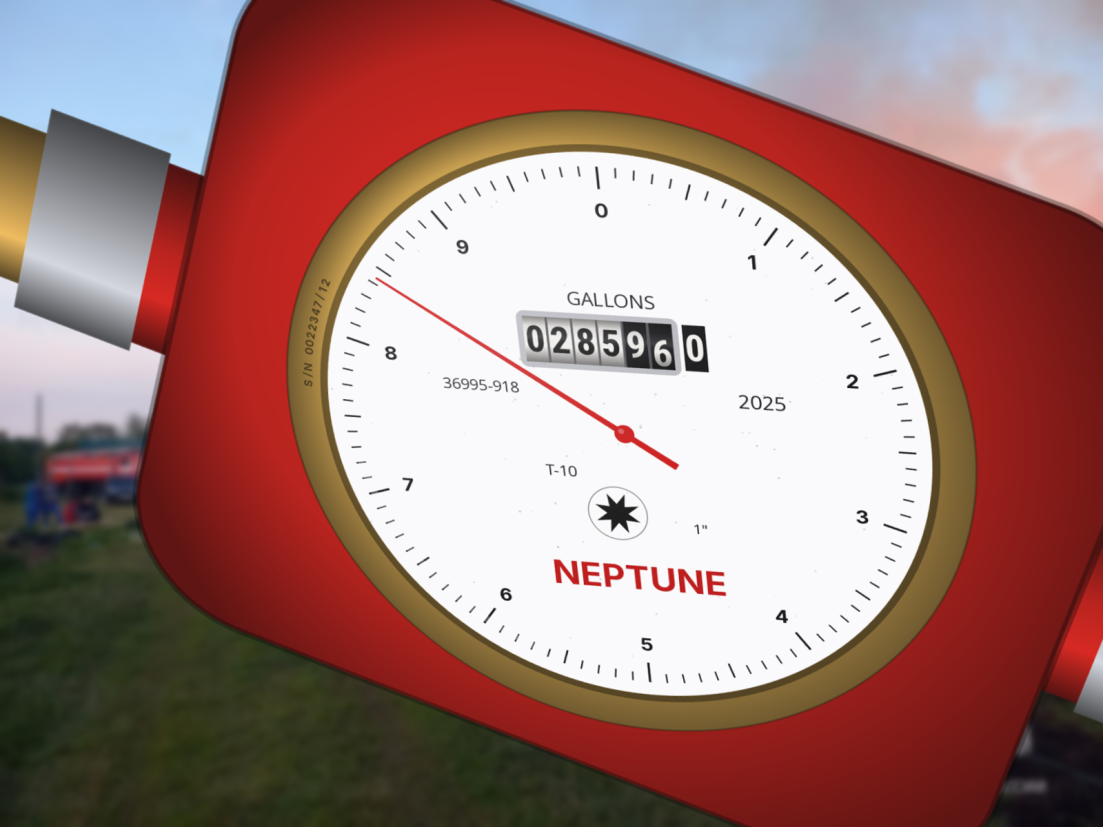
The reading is 285958.4 gal
